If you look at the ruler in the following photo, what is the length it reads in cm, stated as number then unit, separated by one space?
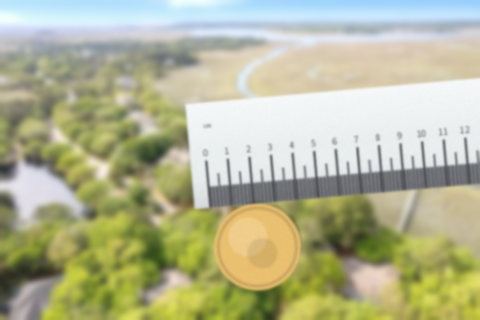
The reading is 4 cm
